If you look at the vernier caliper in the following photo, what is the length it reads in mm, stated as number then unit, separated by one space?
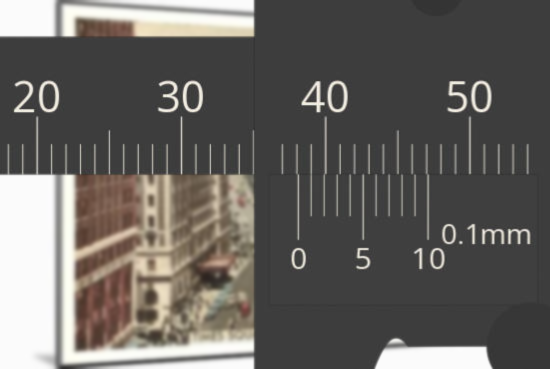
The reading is 38.1 mm
